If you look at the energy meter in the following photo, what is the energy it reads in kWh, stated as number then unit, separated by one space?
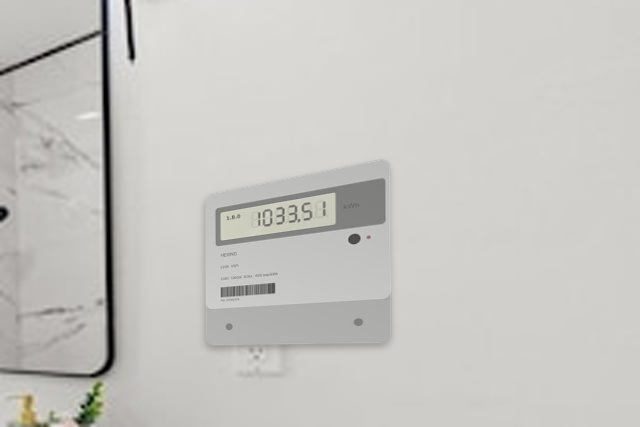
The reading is 1033.51 kWh
